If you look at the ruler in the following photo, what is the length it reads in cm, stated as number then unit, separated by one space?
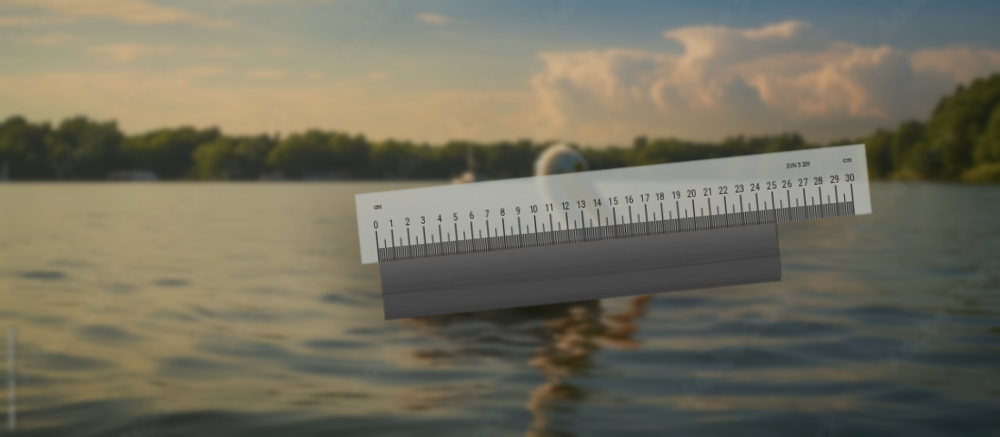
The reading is 25 cm
